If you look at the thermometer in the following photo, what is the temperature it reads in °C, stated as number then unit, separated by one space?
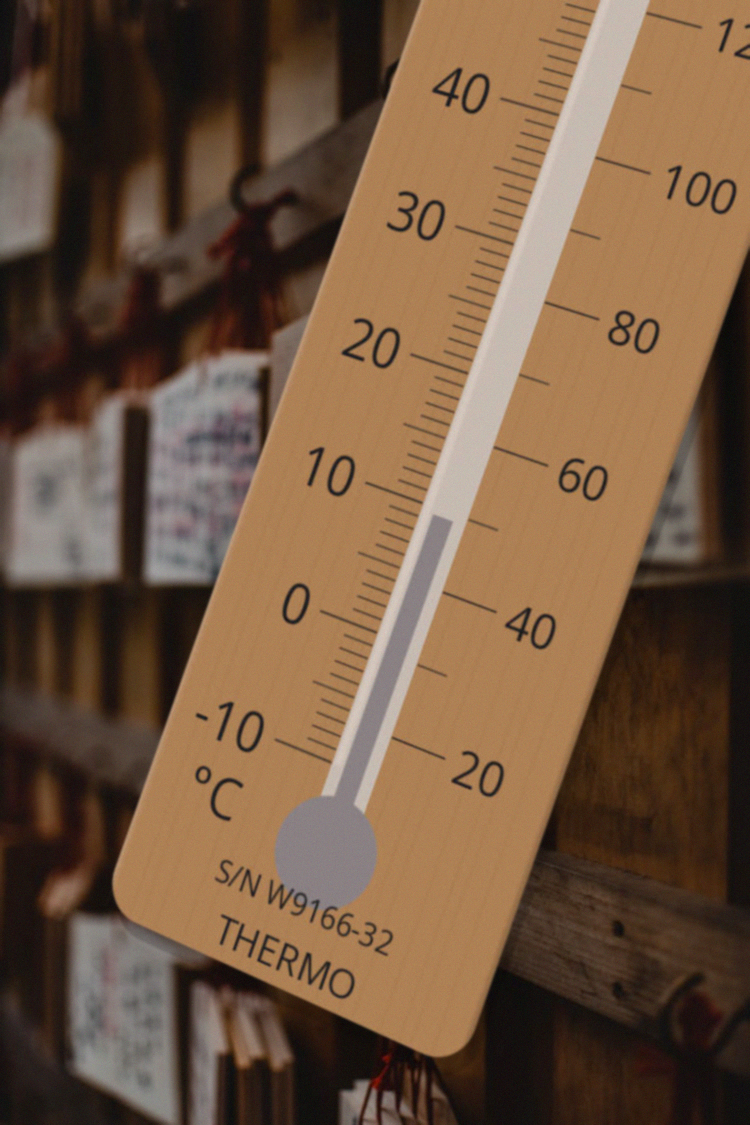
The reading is 9.5 °C
